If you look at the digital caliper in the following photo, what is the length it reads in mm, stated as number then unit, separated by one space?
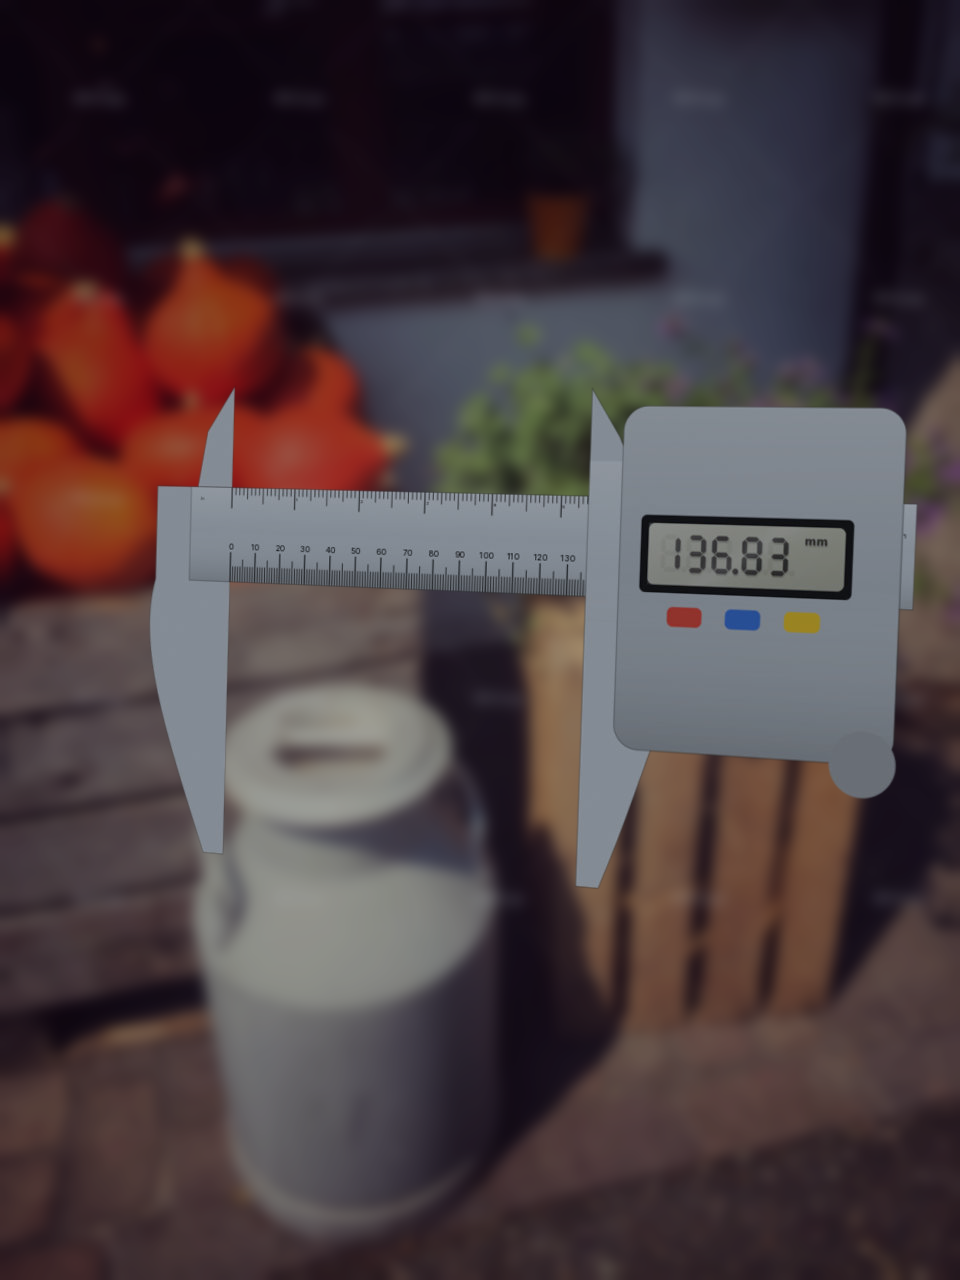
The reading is 136.83 mm
